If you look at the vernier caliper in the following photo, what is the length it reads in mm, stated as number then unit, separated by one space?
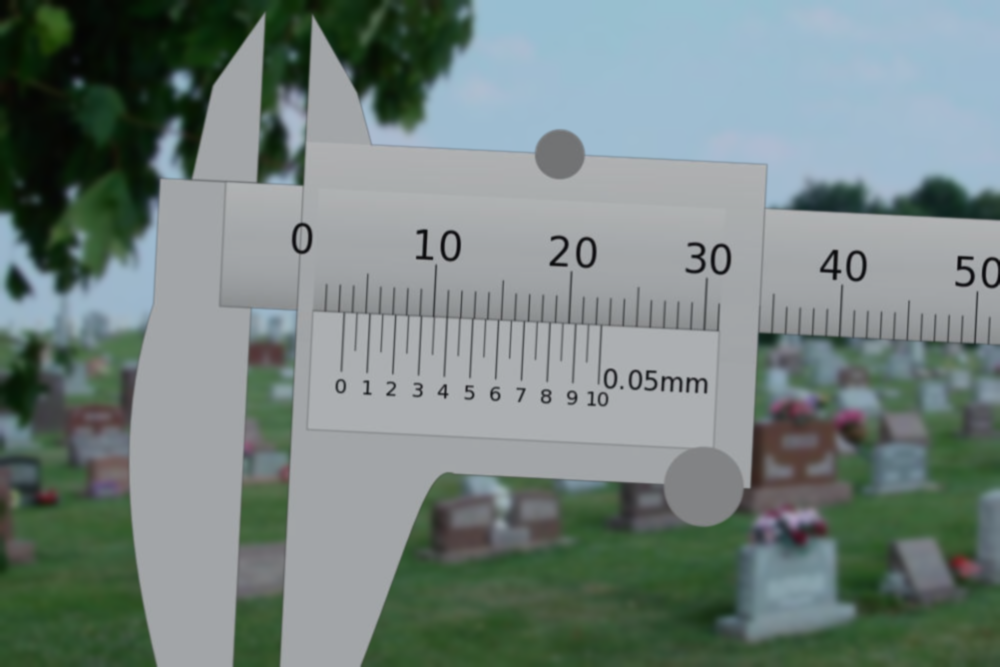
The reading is 3.4 mm
